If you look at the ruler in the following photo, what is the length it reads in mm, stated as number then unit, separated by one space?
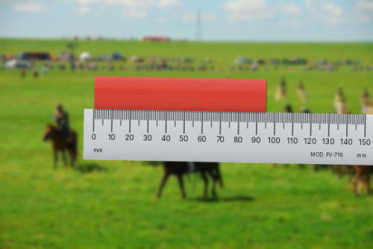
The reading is 95 mm
